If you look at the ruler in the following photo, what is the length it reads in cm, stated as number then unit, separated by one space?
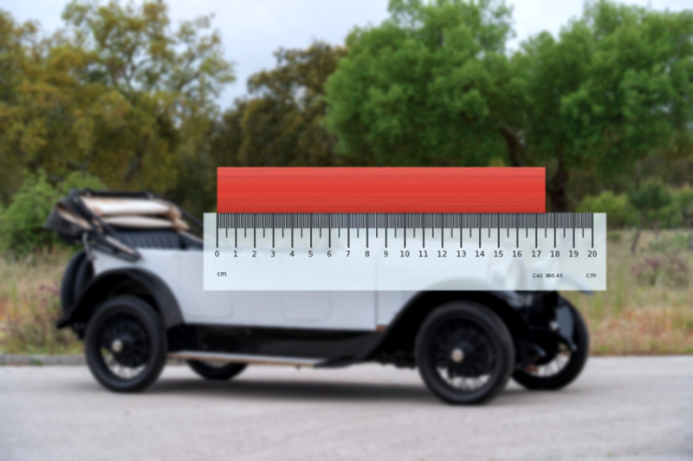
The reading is 17.5 cm
